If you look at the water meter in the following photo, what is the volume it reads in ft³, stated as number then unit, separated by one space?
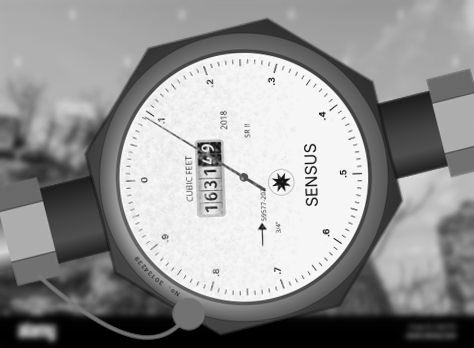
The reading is 163149.09 ft³
